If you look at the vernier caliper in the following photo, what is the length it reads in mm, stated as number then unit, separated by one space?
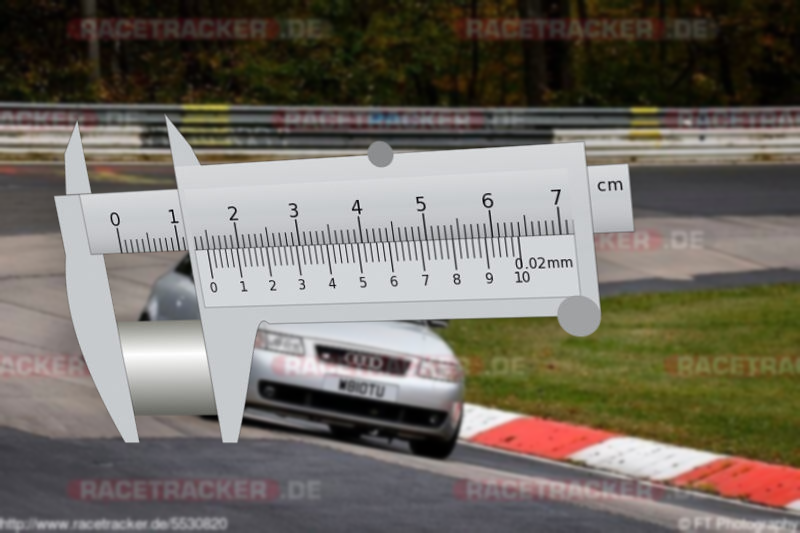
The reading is 14.8 mm
